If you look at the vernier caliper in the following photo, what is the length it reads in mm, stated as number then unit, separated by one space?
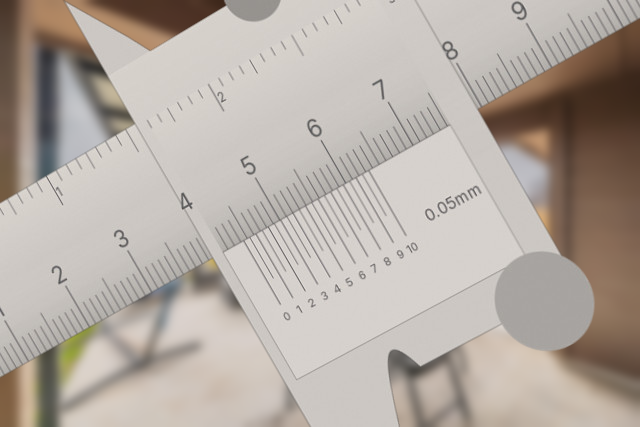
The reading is 44.4 mm
